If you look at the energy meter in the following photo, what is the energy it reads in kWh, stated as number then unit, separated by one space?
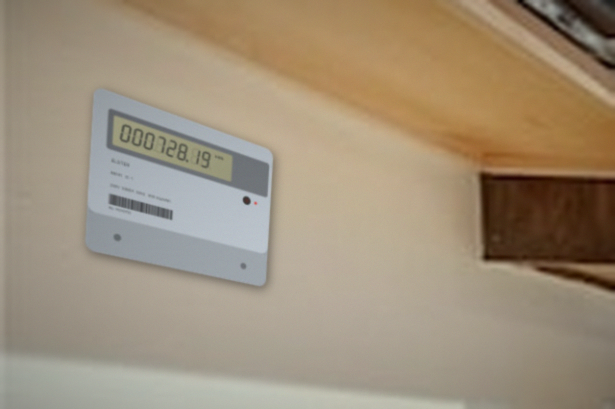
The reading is 728.19 kWh
